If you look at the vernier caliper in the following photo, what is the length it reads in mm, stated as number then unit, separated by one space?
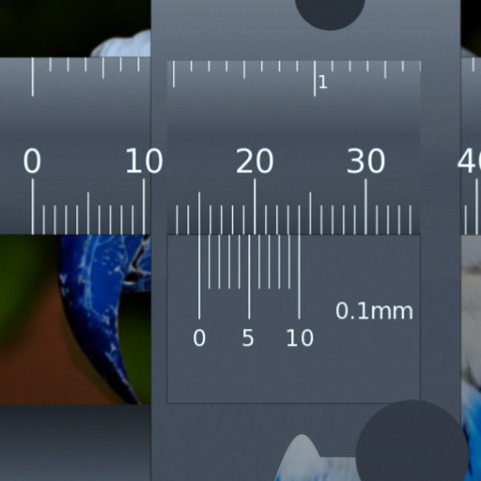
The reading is 15.0 mm
